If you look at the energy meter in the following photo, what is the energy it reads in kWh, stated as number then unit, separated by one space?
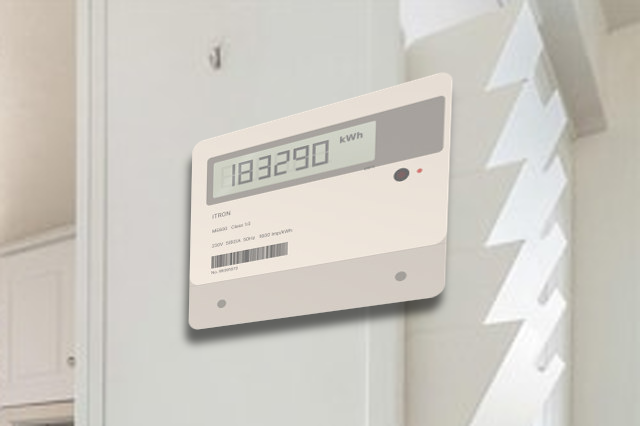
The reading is 183290 kWh
